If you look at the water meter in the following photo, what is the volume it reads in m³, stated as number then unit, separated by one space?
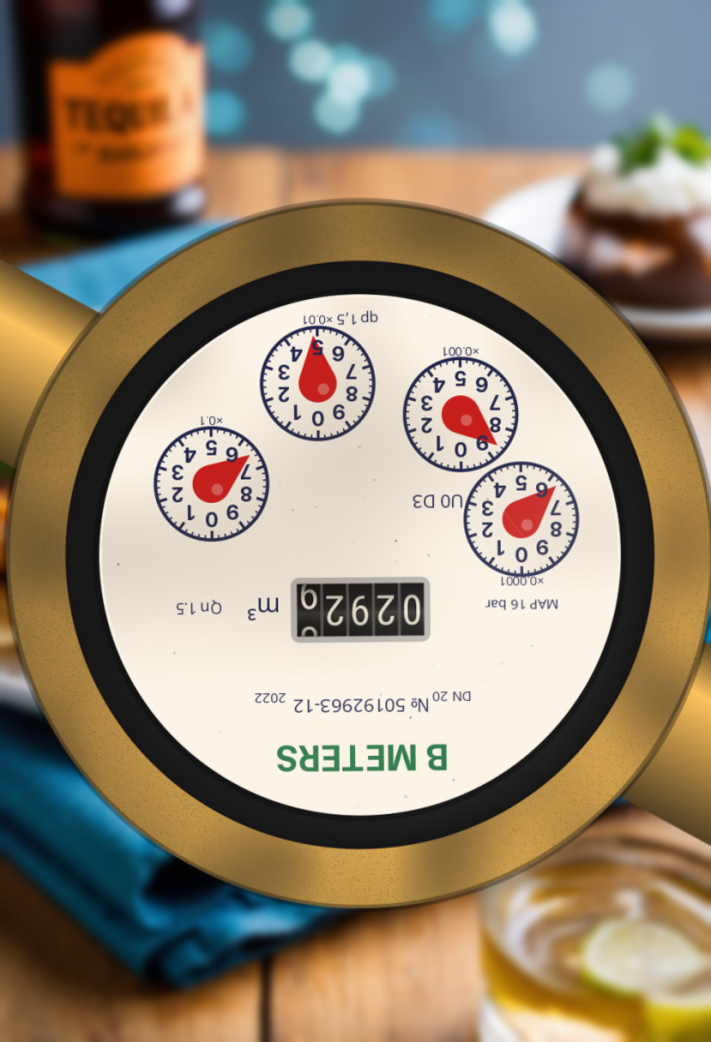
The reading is 2928.6486 m³
